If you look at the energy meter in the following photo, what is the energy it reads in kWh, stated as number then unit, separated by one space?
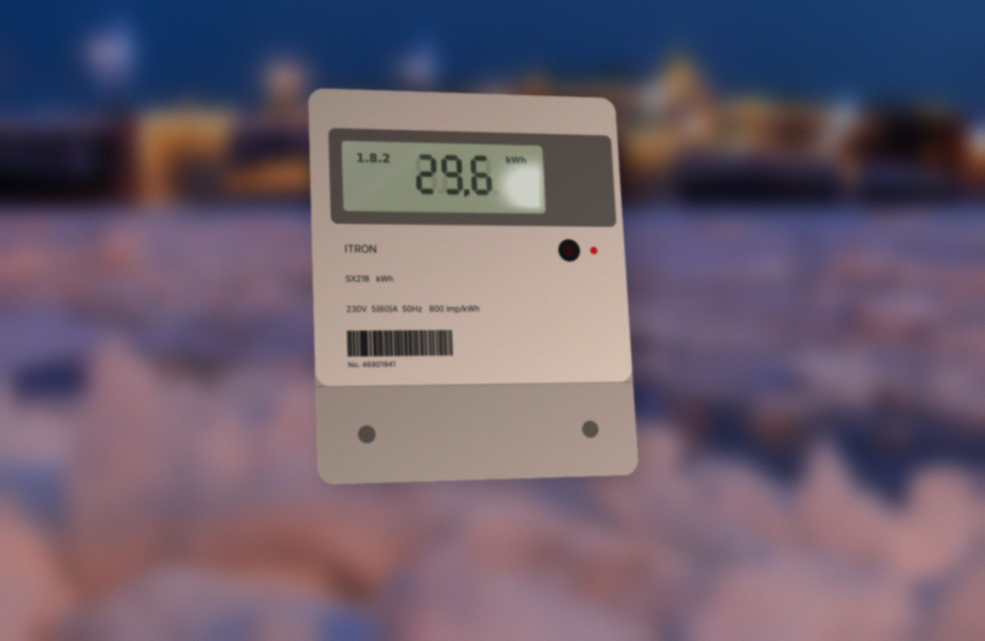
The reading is 29.6 kWh
